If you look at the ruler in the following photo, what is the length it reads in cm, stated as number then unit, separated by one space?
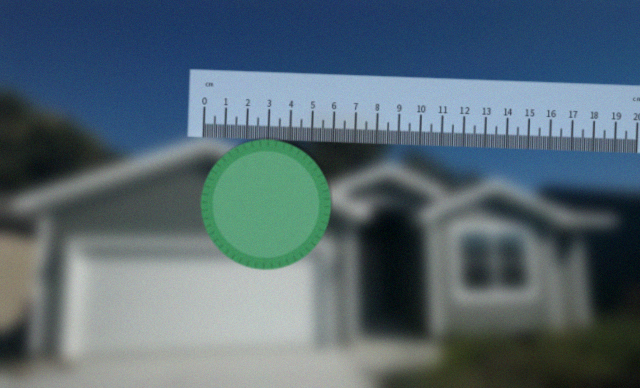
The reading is 6 cm
